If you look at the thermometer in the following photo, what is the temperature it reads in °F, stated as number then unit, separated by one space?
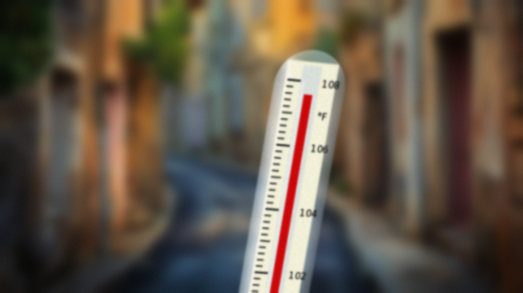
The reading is 107.6 °F
